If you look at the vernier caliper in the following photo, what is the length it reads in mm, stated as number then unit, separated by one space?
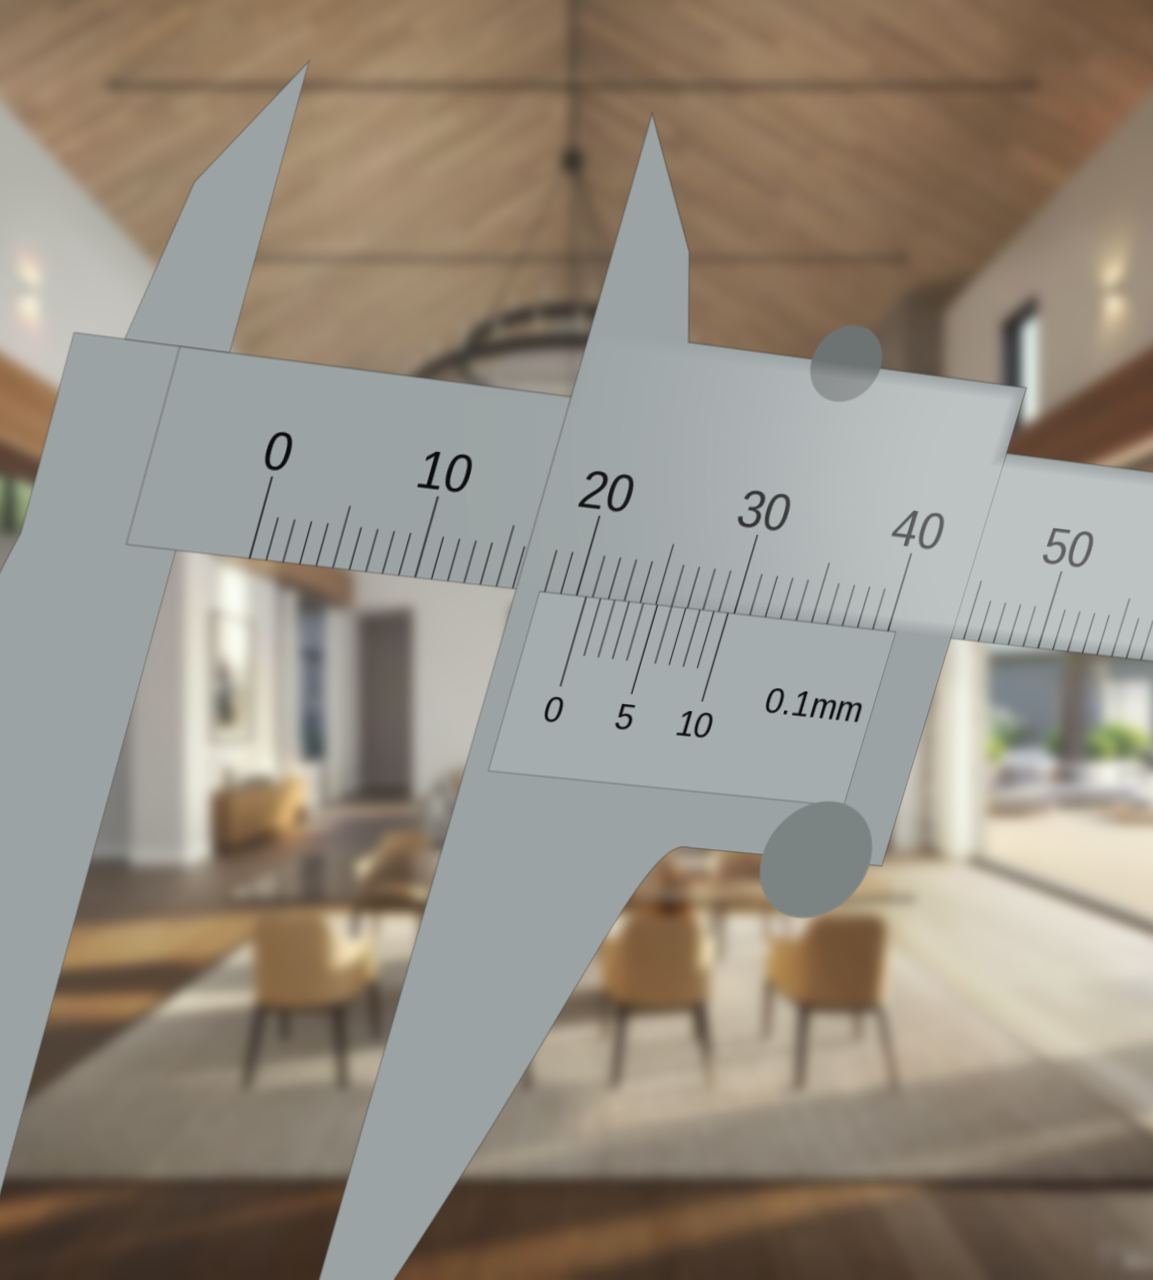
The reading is 20.6 mm
